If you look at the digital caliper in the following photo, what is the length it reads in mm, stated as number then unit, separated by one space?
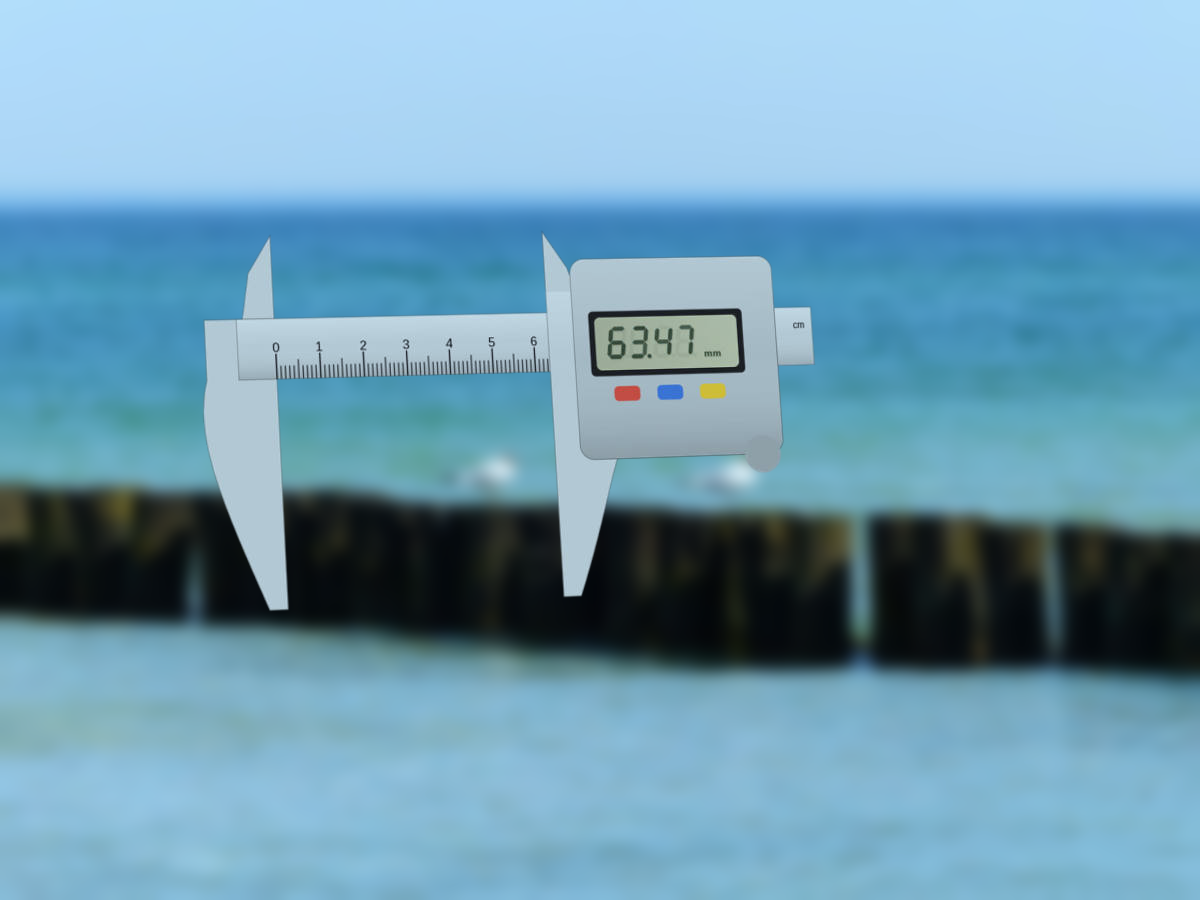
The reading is 63.47 mm
